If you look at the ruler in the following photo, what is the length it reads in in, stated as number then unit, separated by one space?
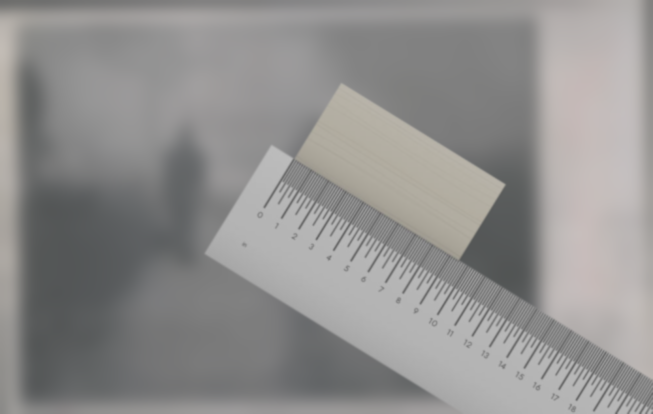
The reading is 9.5 in
